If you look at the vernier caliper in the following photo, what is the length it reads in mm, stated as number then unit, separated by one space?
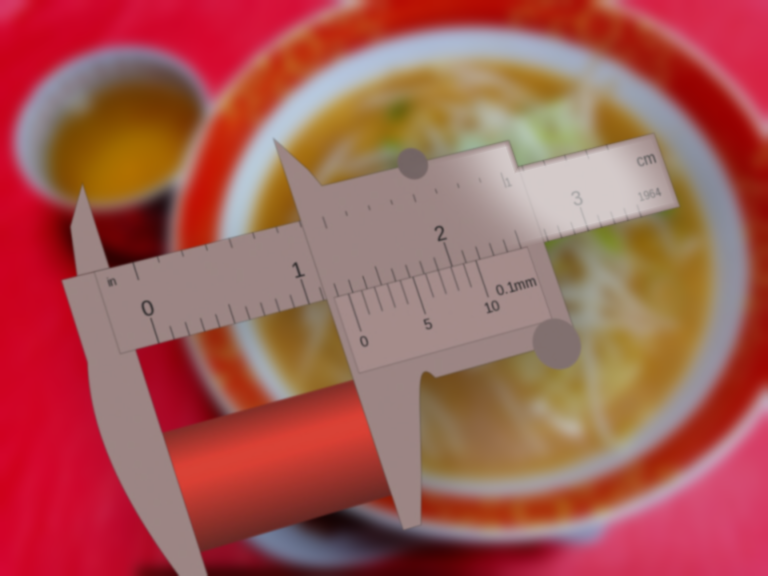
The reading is 12.7 mm
